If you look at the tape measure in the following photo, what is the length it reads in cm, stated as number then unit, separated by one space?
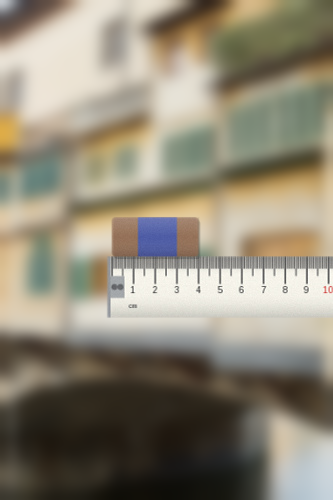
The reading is 4 cm
